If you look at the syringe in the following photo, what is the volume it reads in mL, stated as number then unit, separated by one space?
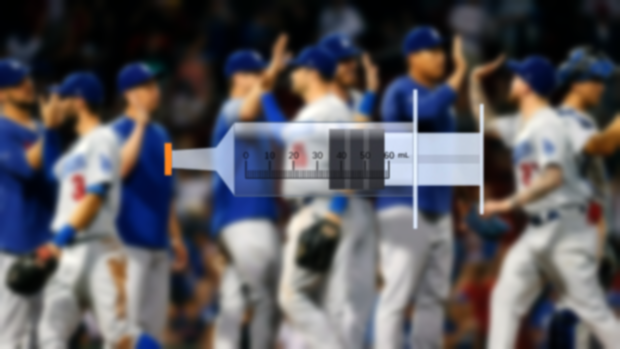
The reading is 35 mL
